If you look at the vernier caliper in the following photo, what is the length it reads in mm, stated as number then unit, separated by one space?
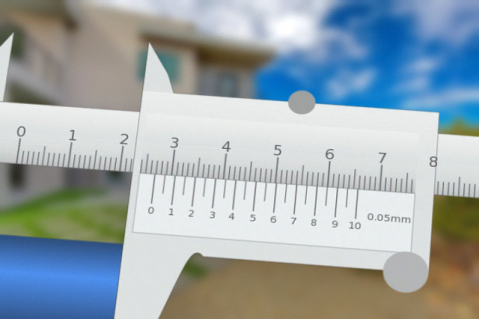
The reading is 26.8 mm
